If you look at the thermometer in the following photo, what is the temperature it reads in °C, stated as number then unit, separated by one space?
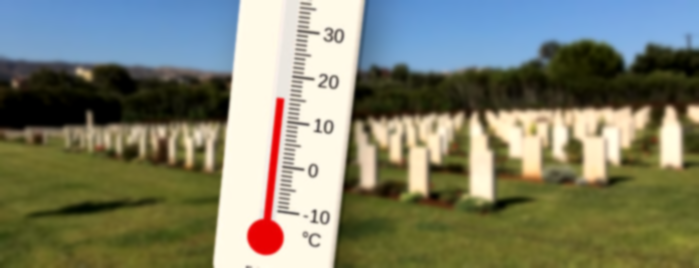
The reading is 15 °C
